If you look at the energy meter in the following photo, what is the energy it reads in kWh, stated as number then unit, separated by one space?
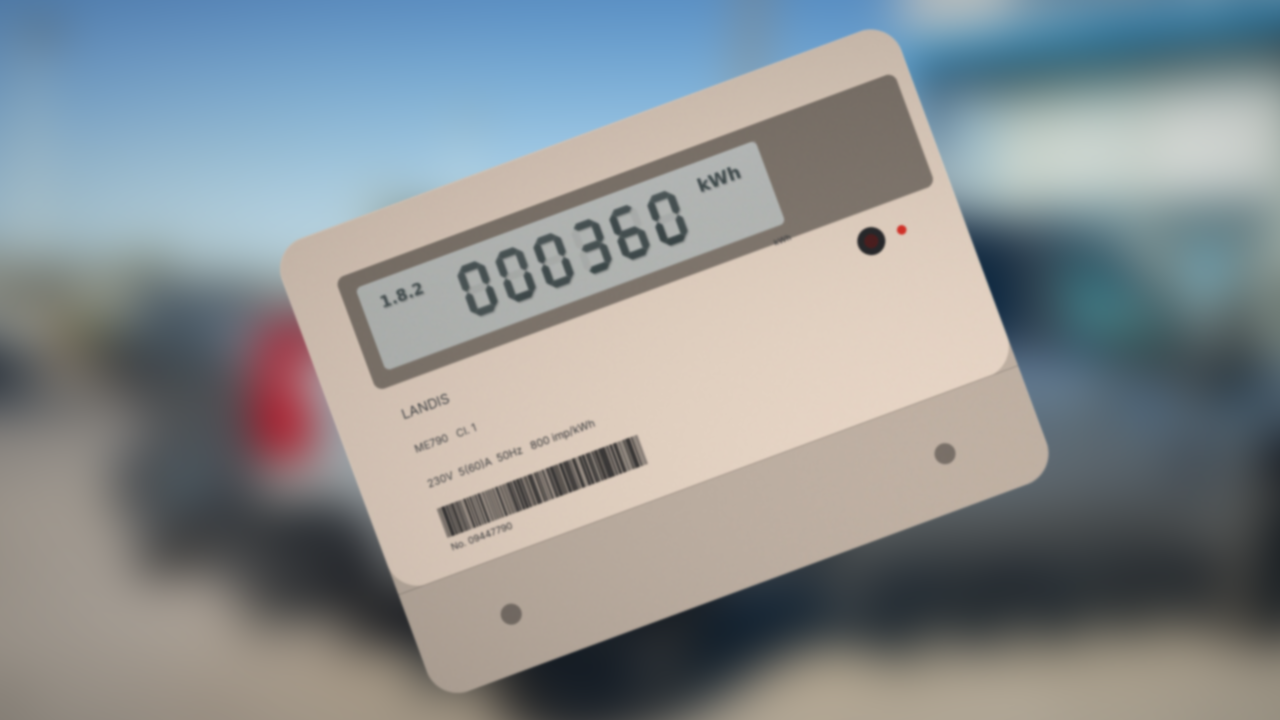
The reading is 360 kWh
